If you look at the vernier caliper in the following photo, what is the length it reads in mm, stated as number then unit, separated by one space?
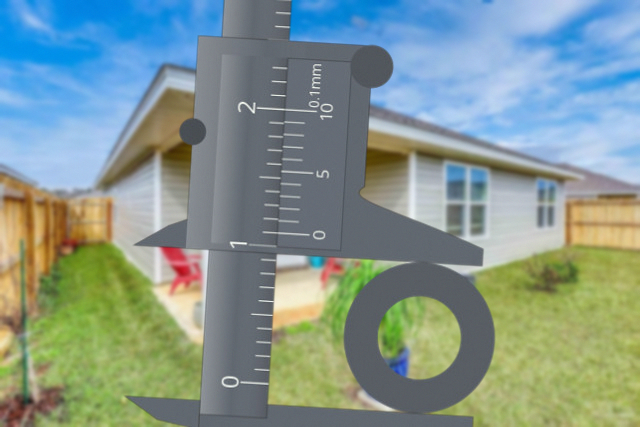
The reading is 11.0 mm
